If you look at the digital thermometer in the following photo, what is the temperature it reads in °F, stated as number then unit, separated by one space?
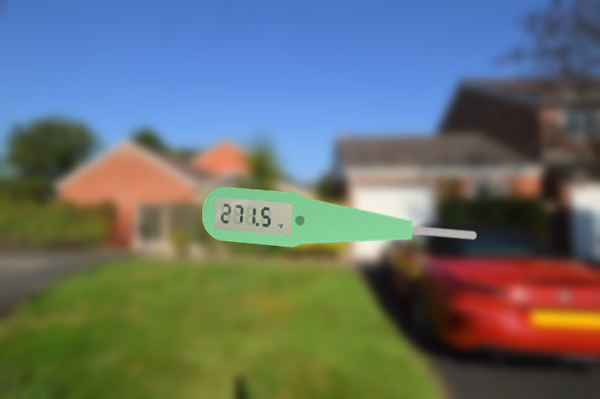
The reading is 271.5 °F
